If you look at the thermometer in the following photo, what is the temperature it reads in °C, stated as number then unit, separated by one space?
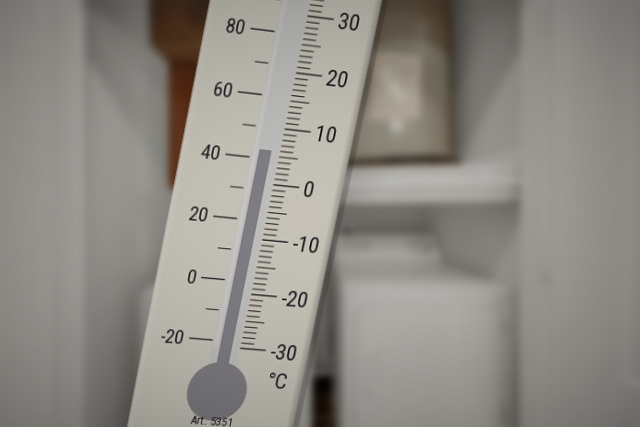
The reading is 6 °C
